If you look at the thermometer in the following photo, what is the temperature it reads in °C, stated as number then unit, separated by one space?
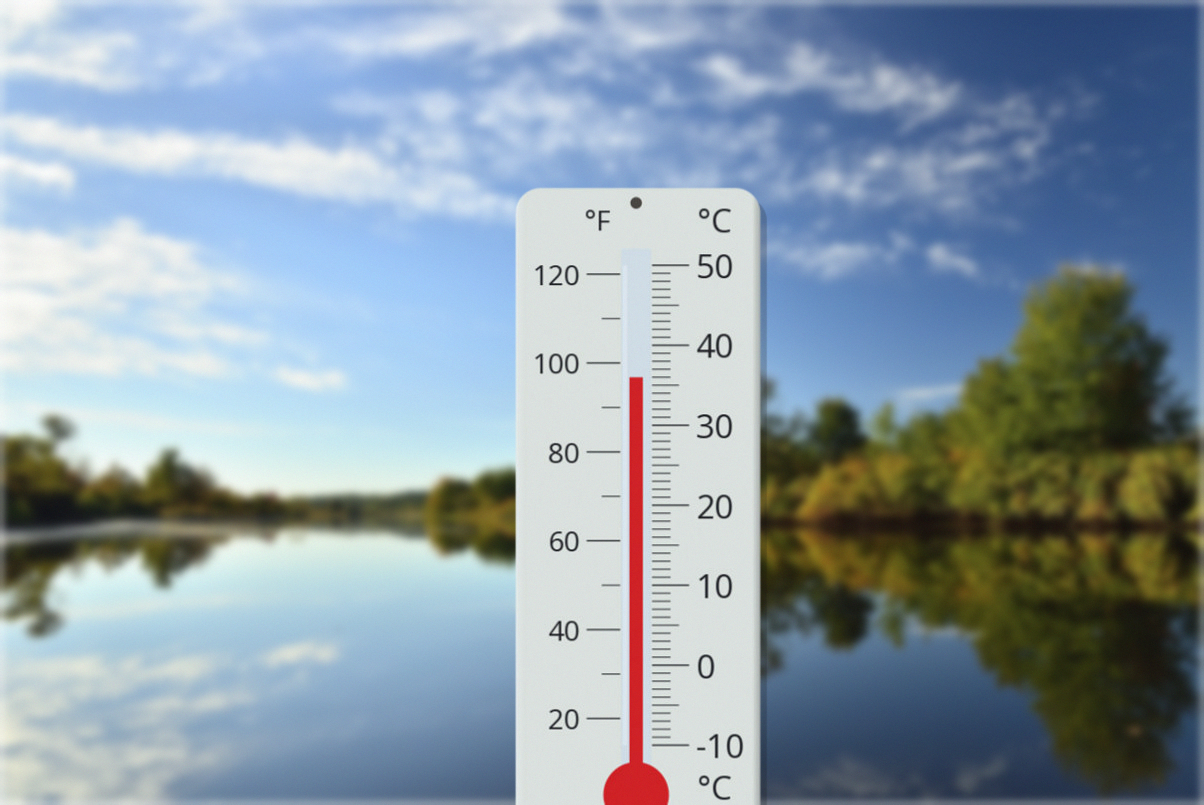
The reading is 36 °C
